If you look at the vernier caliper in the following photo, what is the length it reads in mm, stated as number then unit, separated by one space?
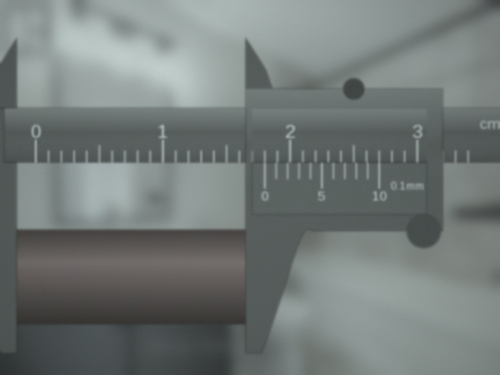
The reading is 18.0 mm
